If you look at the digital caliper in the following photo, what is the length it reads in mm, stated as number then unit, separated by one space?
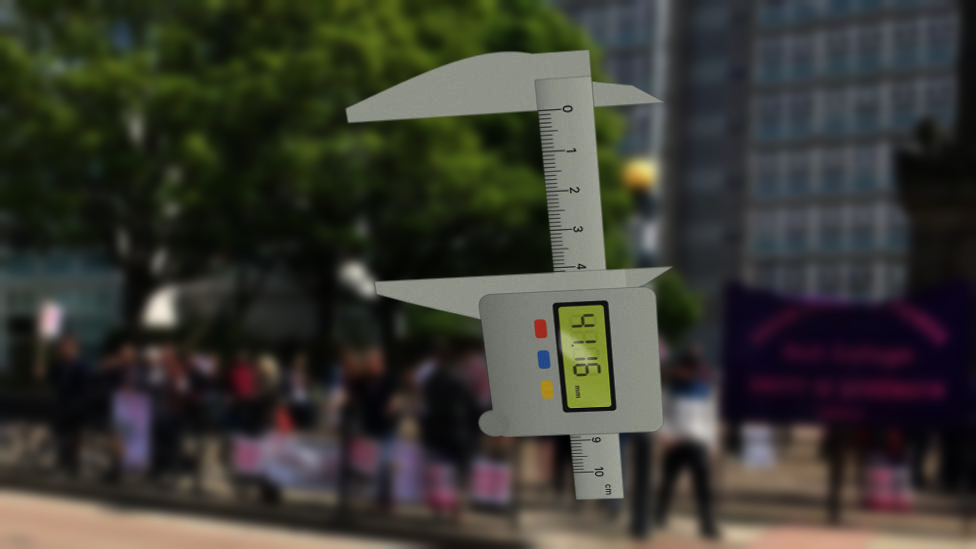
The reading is 41.16 mm
